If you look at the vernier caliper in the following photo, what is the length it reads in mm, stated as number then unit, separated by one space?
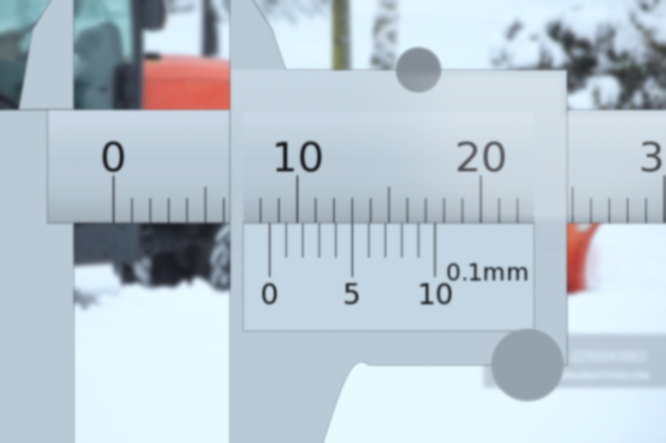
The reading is 8.5 mm
